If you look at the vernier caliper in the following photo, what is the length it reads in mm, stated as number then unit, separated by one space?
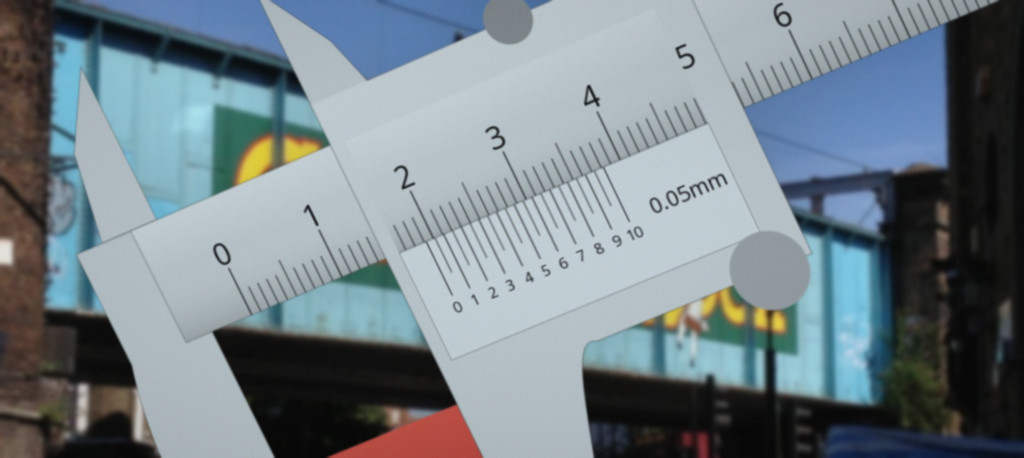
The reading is 19.2 mm
